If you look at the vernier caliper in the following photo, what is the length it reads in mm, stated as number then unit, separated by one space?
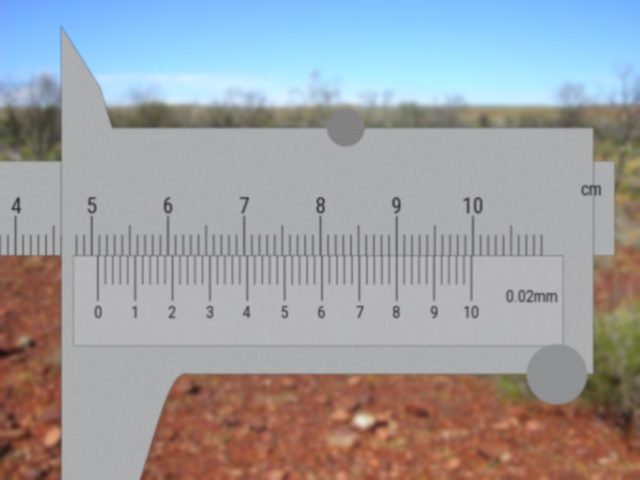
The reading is 50.8 mm
